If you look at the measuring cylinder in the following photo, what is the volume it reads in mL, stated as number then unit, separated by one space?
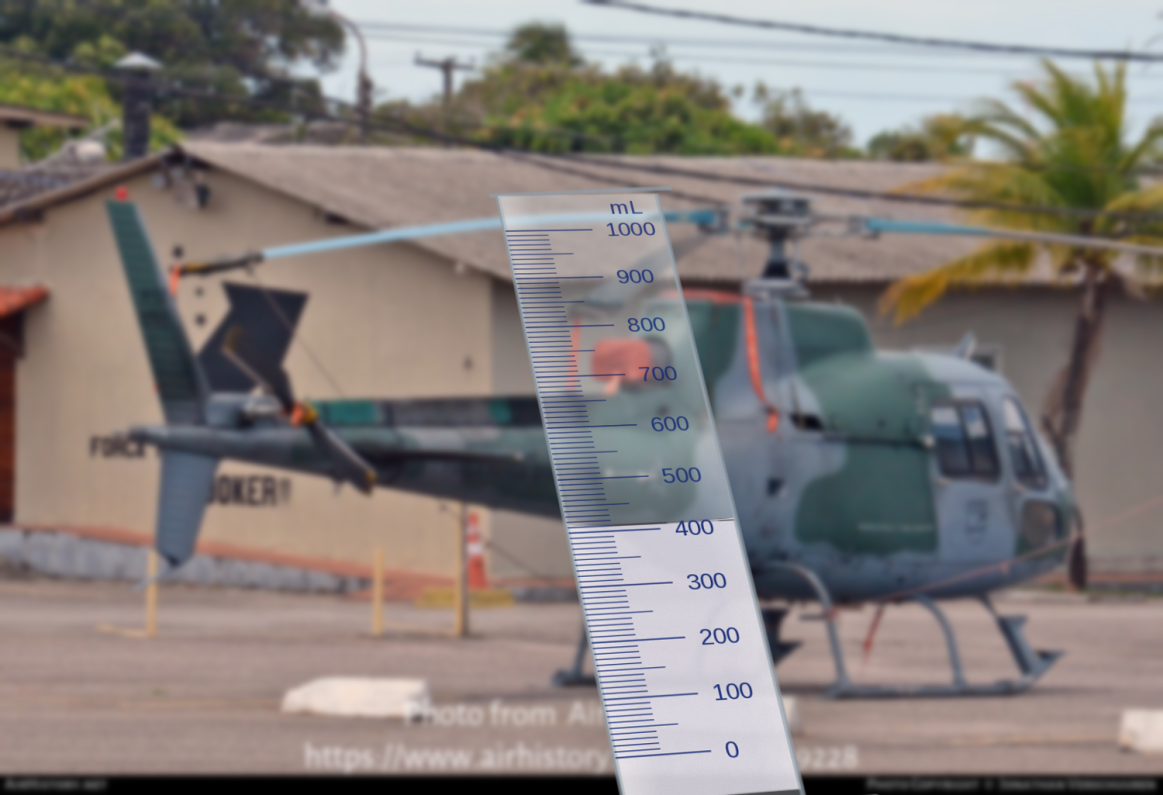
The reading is 410 mL
